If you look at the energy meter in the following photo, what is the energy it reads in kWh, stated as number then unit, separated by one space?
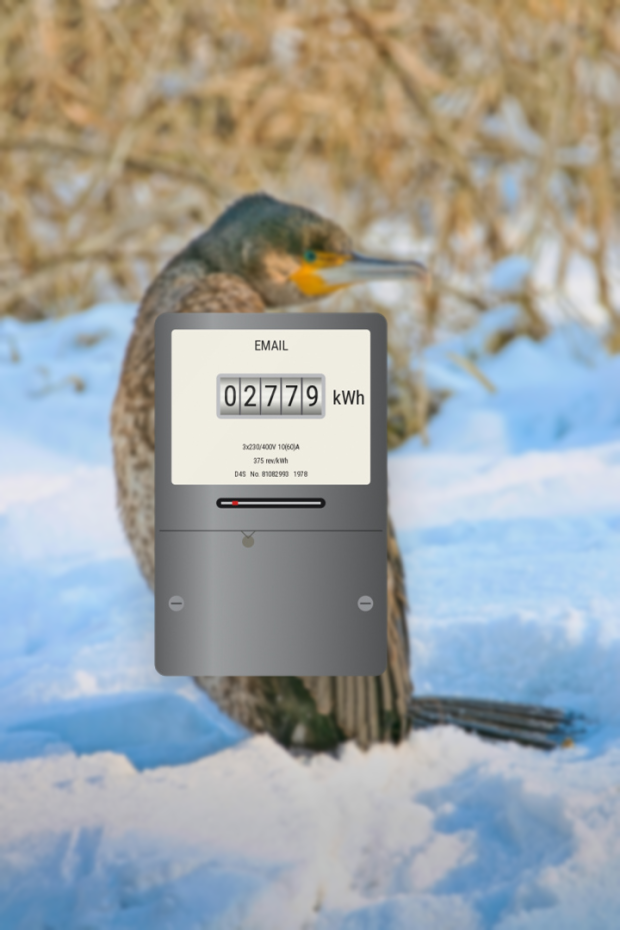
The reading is 2779 kWh
